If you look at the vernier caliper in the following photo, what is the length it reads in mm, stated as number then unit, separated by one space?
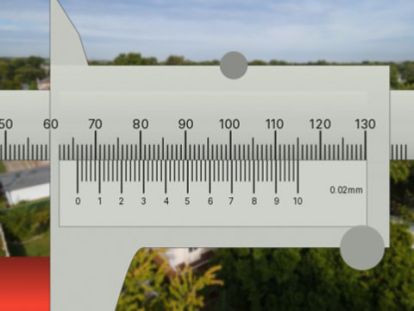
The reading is 66.0 mm
